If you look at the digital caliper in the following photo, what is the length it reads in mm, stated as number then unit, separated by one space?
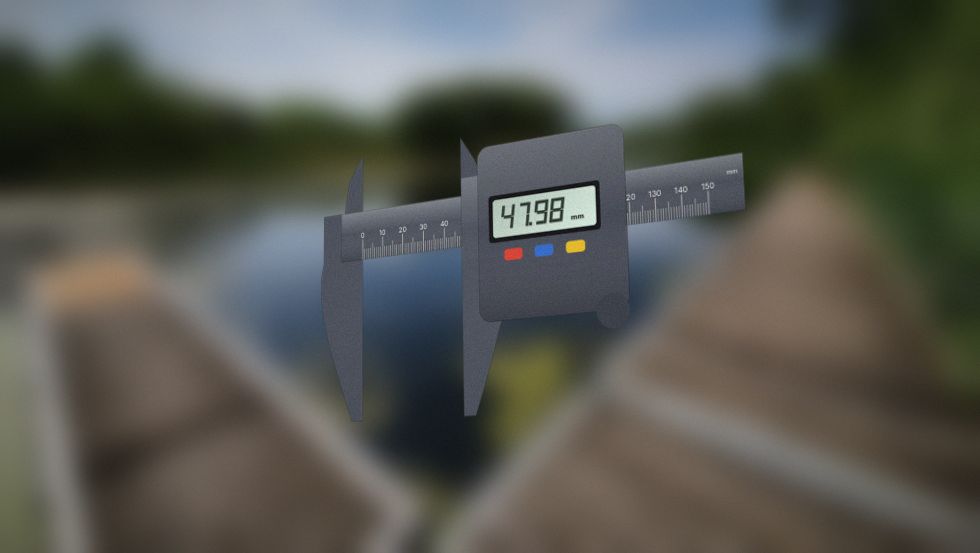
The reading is 47.98 mm
